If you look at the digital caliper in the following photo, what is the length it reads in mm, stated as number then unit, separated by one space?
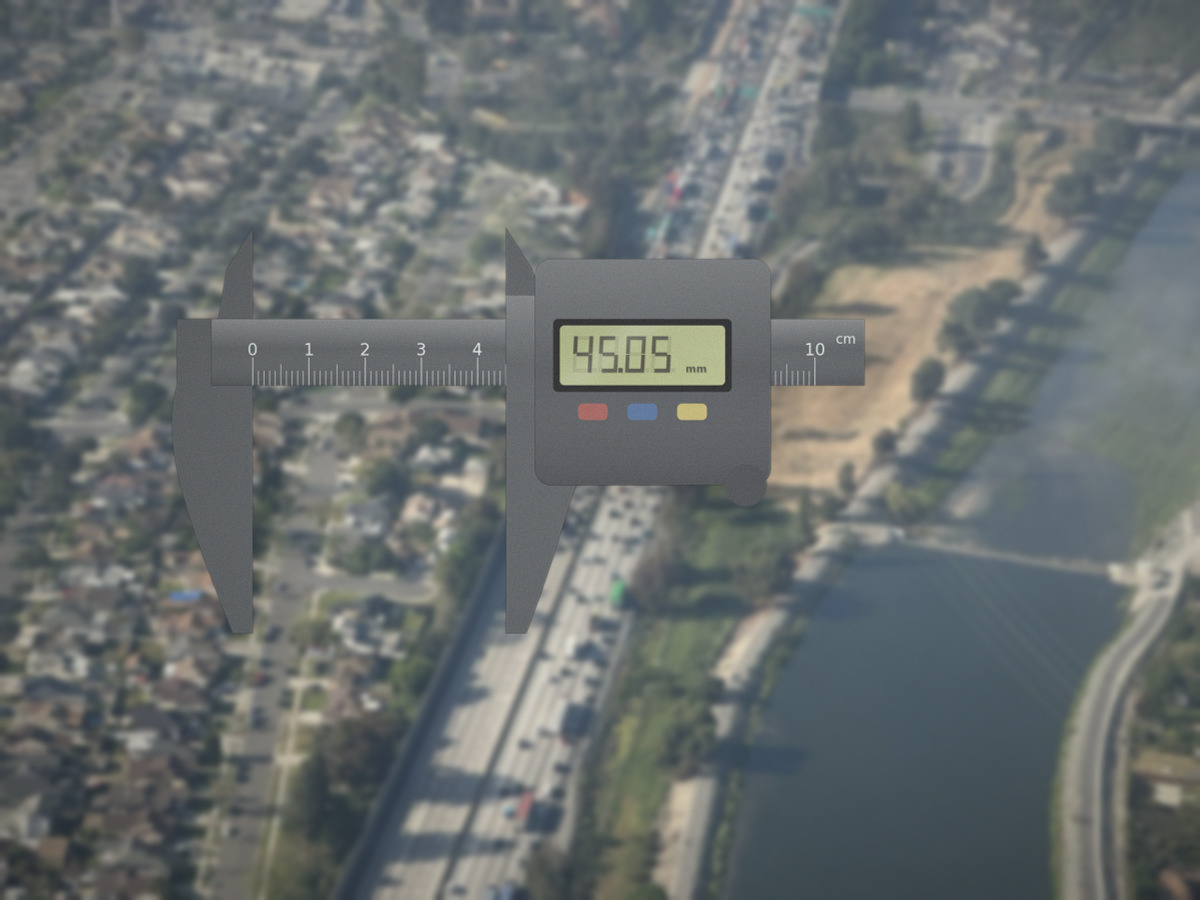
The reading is 45.05 mm
